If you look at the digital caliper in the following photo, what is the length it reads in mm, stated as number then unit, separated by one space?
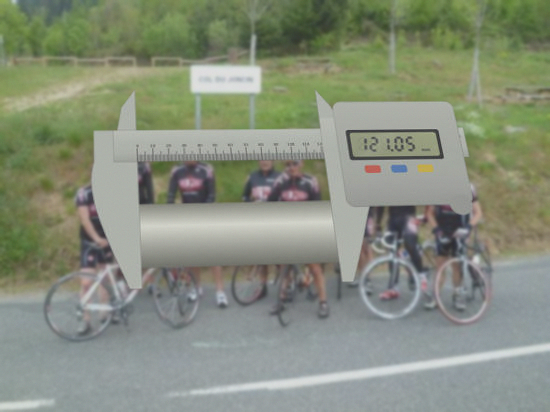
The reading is 121.05 mm
